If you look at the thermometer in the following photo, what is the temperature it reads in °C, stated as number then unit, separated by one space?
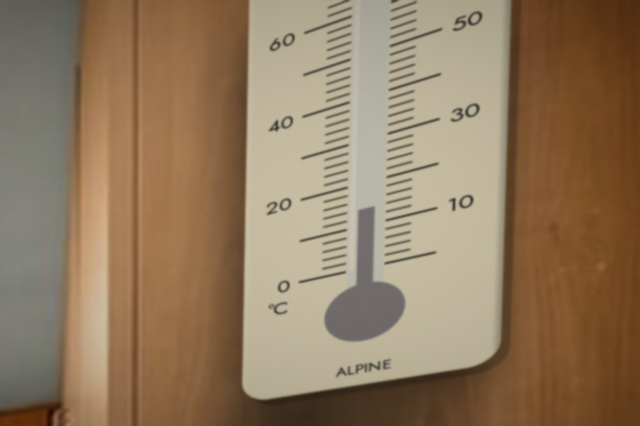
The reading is 14 °C
